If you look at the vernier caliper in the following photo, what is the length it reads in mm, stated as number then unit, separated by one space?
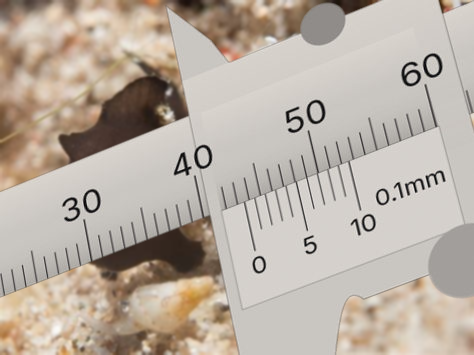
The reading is 43.6 mm
